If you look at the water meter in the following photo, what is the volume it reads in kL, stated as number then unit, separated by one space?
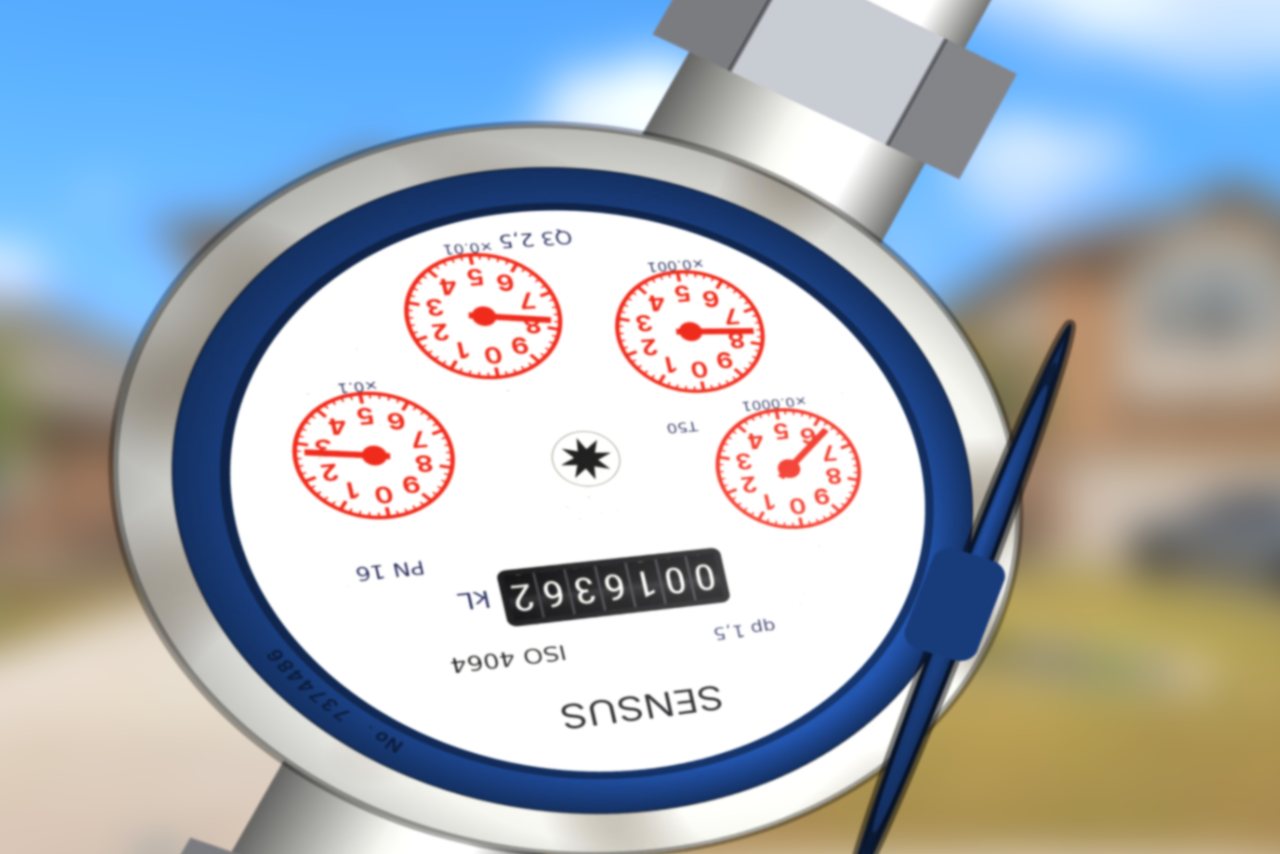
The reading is 16362.2776 kL
